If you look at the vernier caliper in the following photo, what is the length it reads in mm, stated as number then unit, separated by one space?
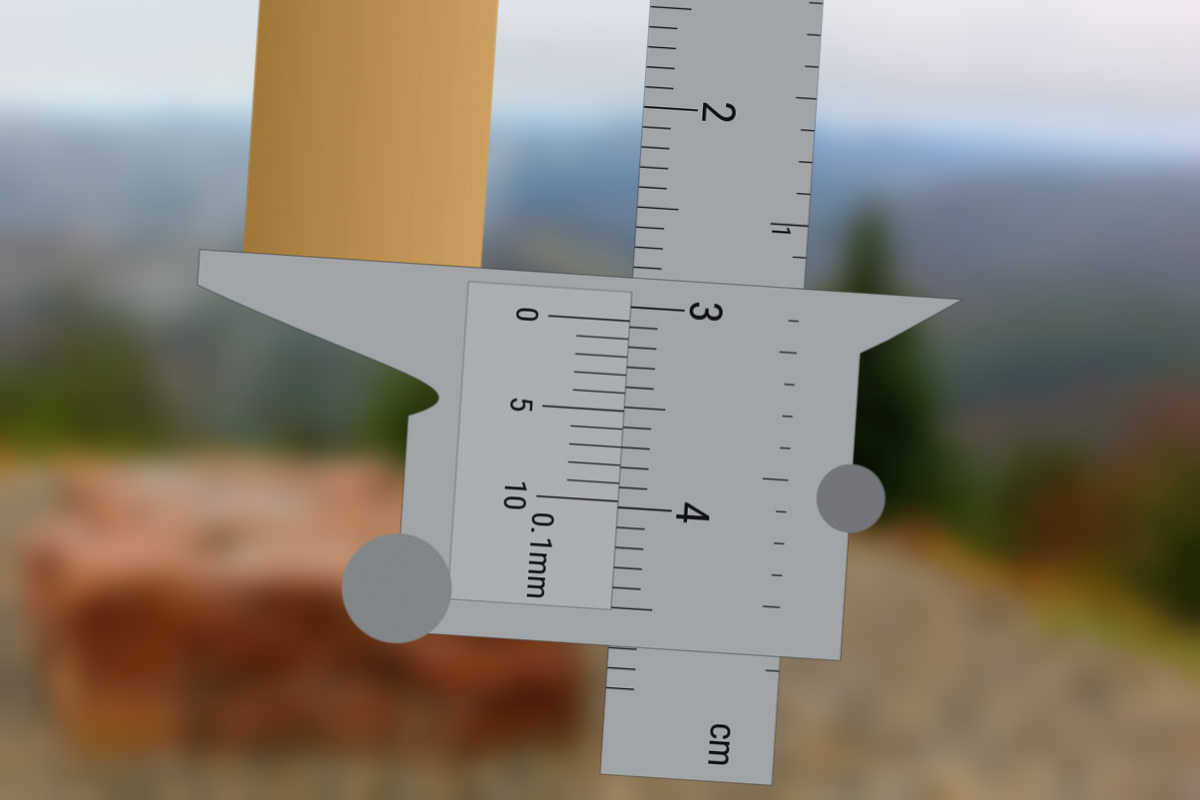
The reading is 30.7 mm
